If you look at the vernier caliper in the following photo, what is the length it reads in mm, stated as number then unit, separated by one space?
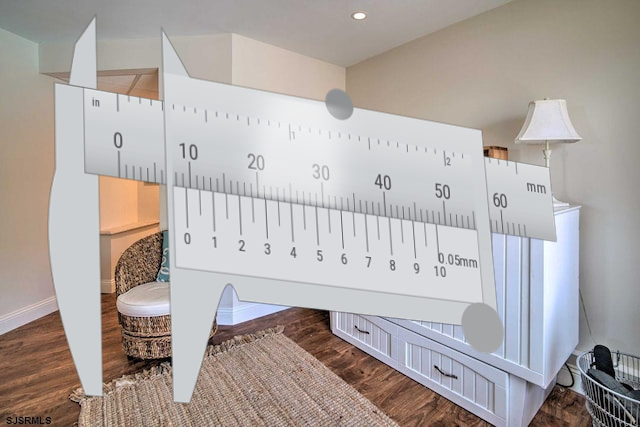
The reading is 9.4 mm
